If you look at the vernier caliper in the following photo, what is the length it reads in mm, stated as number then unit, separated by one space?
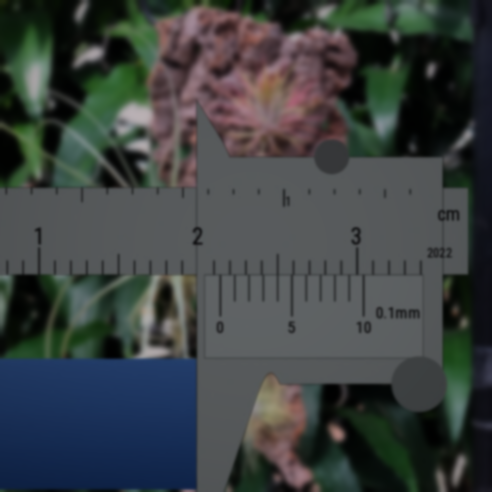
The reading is 21.4 mm
